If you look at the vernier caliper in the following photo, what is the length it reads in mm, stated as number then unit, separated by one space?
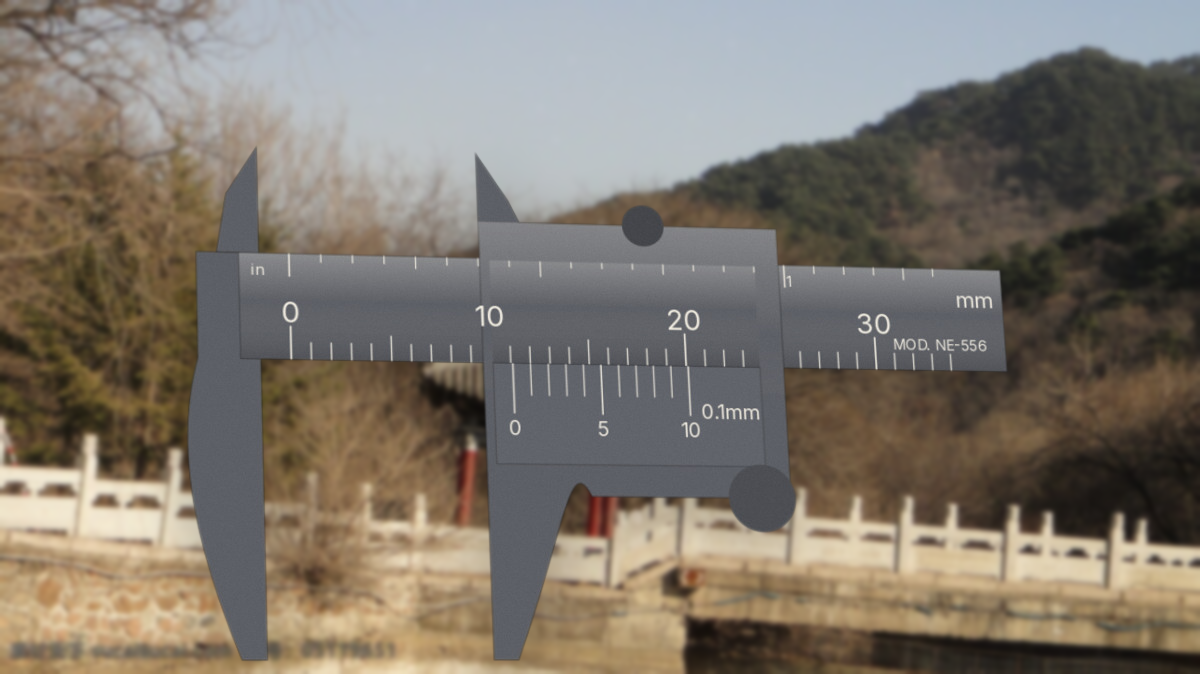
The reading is 11.1 mm
